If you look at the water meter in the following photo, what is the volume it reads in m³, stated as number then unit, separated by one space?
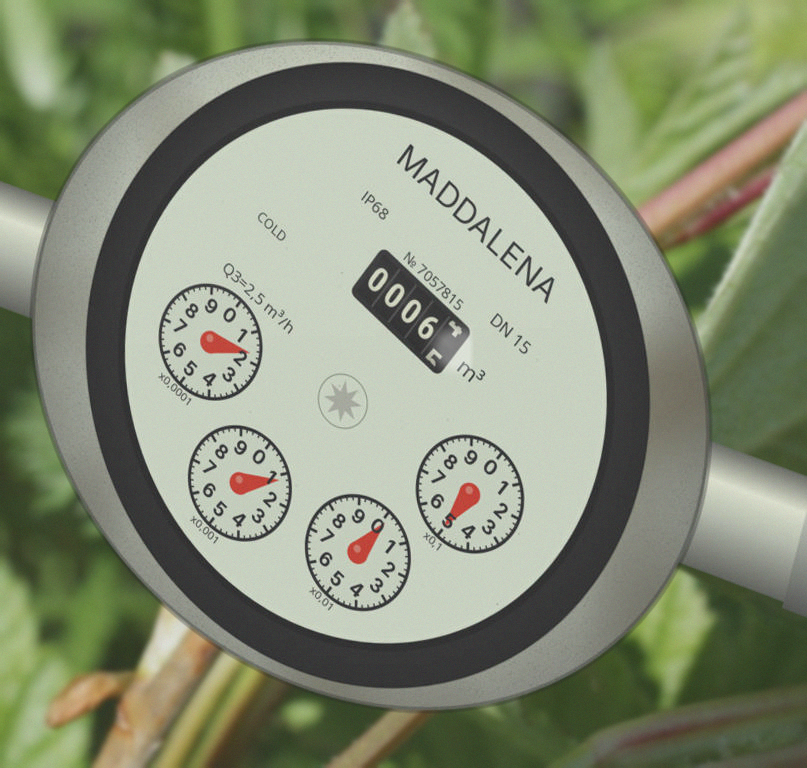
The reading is 64.5011 m³
